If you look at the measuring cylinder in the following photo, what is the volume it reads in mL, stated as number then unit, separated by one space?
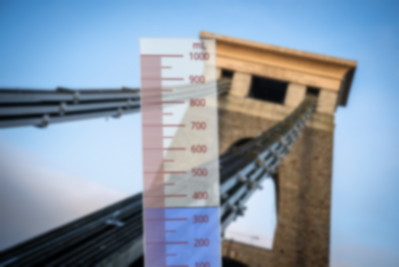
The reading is 350 mL
